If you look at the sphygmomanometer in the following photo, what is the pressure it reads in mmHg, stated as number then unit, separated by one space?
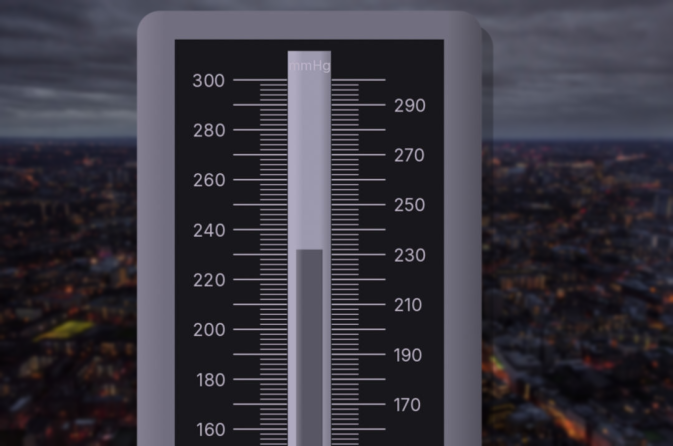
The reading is 232 mmHg
